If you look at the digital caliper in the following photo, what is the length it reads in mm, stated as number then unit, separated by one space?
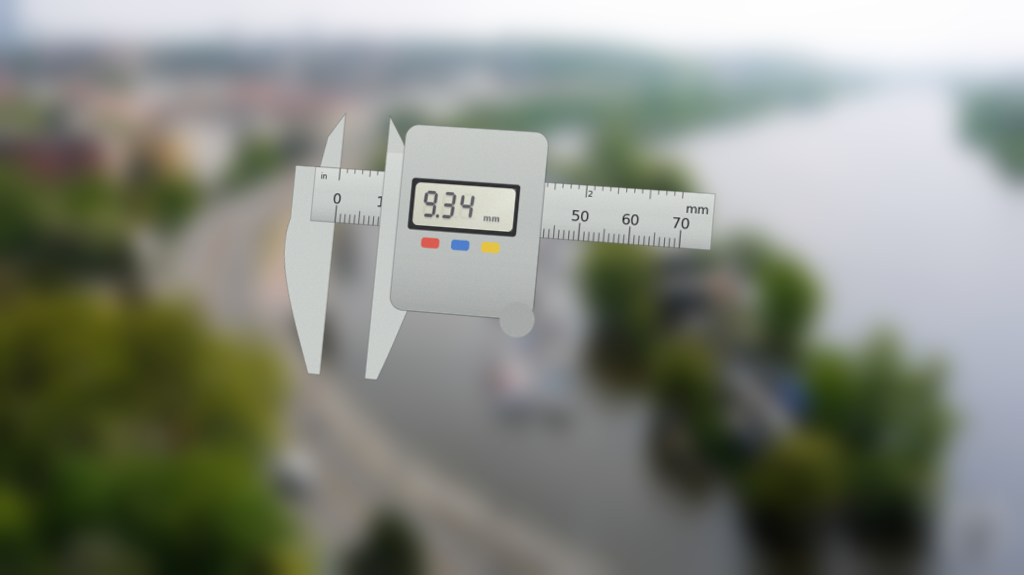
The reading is 9.34 mm
